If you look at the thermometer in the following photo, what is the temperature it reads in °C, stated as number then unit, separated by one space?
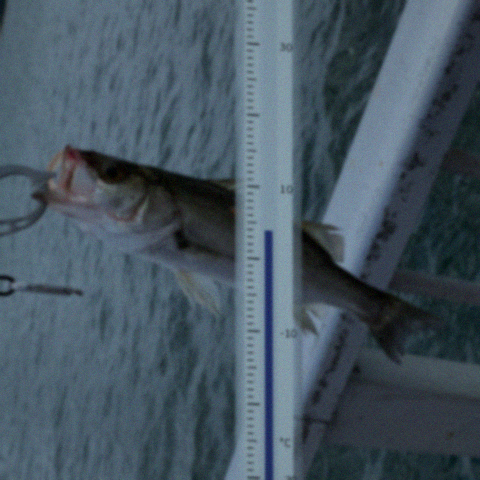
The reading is 4 °C
